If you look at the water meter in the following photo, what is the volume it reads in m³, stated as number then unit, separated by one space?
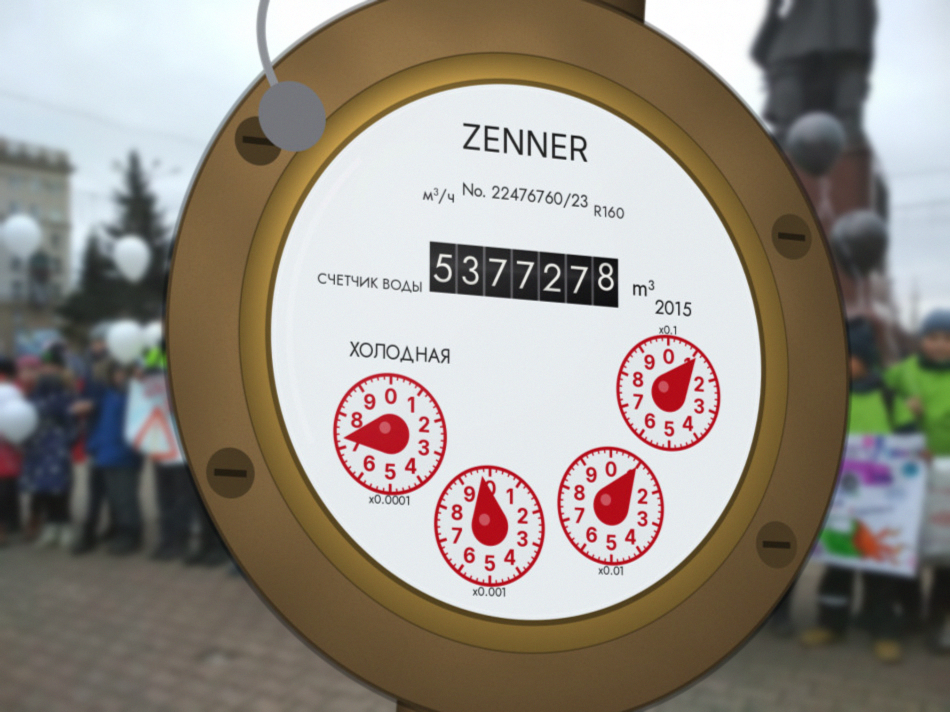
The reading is 5377278.1097 m³
